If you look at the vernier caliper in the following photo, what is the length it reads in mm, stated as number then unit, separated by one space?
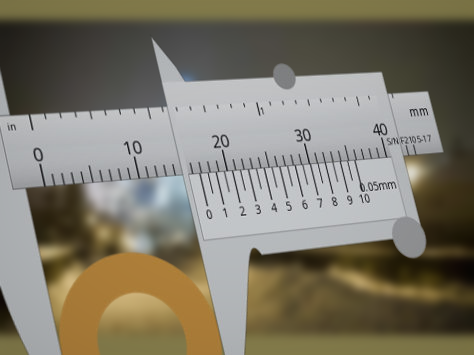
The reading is 16.8 mm
